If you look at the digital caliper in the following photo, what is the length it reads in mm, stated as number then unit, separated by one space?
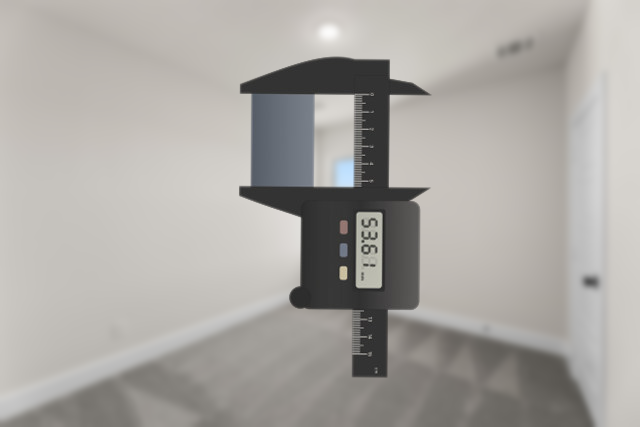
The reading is 53.61 mm
